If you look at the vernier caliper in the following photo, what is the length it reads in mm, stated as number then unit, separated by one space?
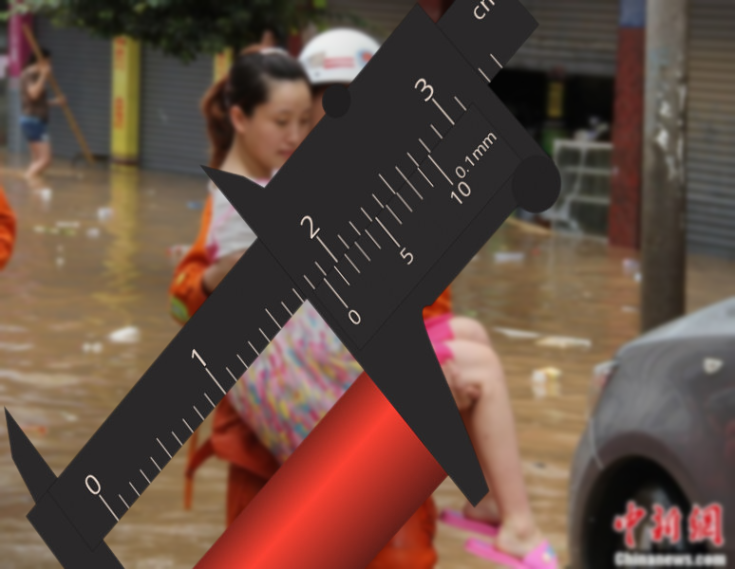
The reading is 18.8 mm
